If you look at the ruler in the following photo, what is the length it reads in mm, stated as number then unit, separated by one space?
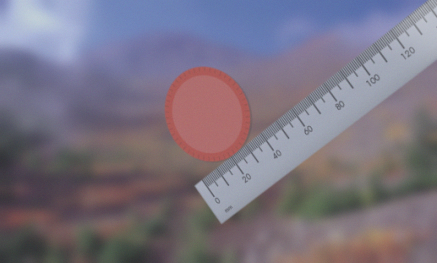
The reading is 45 mm
